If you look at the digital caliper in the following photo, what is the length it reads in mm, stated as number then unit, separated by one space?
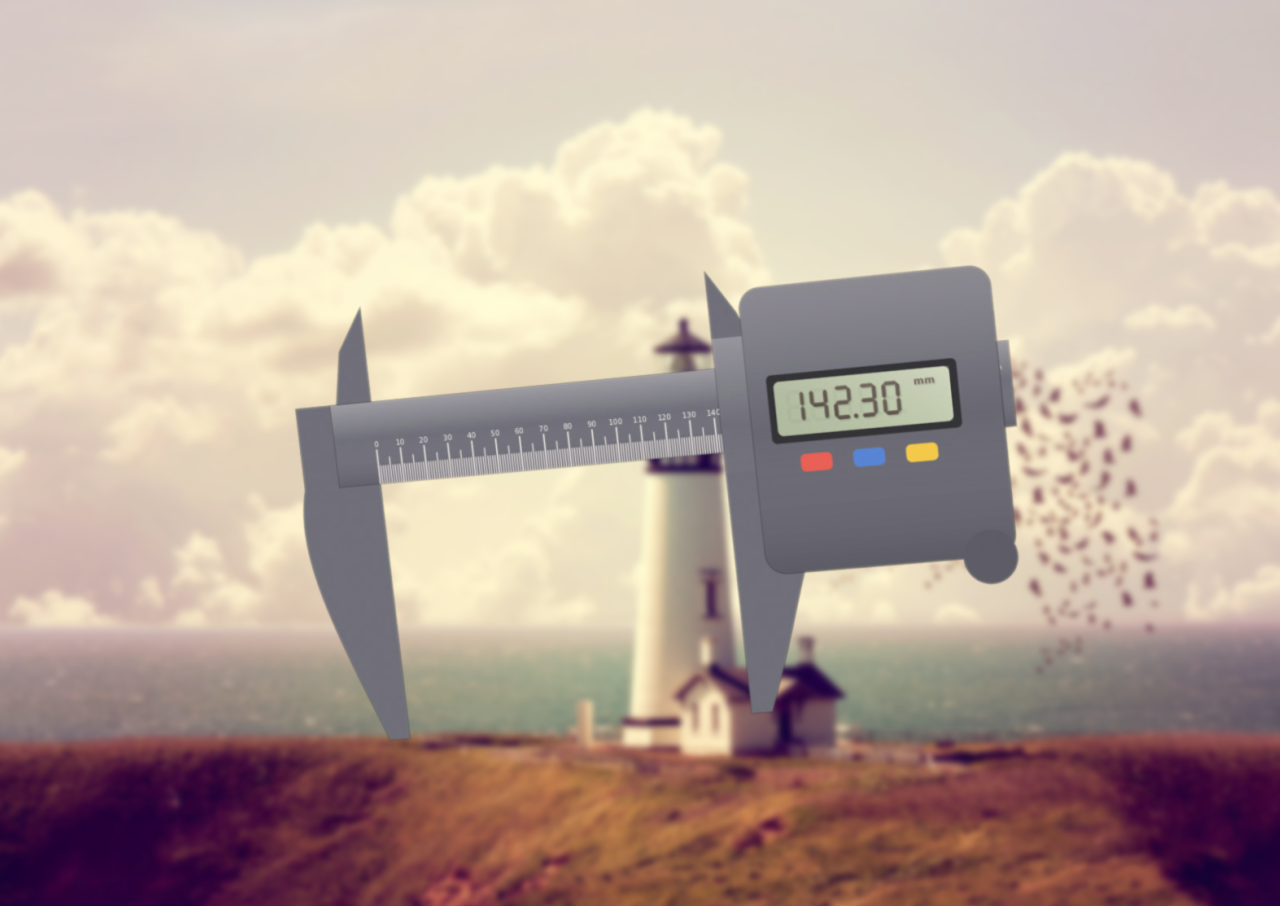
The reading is 142.30 mm
